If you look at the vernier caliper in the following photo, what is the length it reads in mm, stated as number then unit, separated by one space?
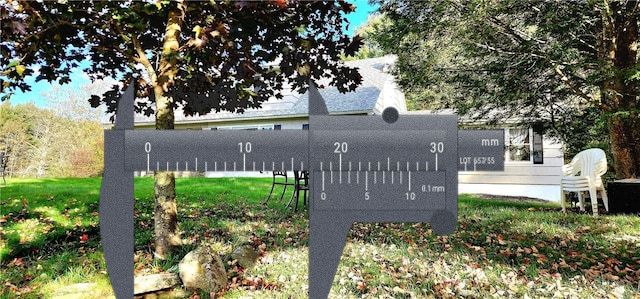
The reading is 18.2 mm
